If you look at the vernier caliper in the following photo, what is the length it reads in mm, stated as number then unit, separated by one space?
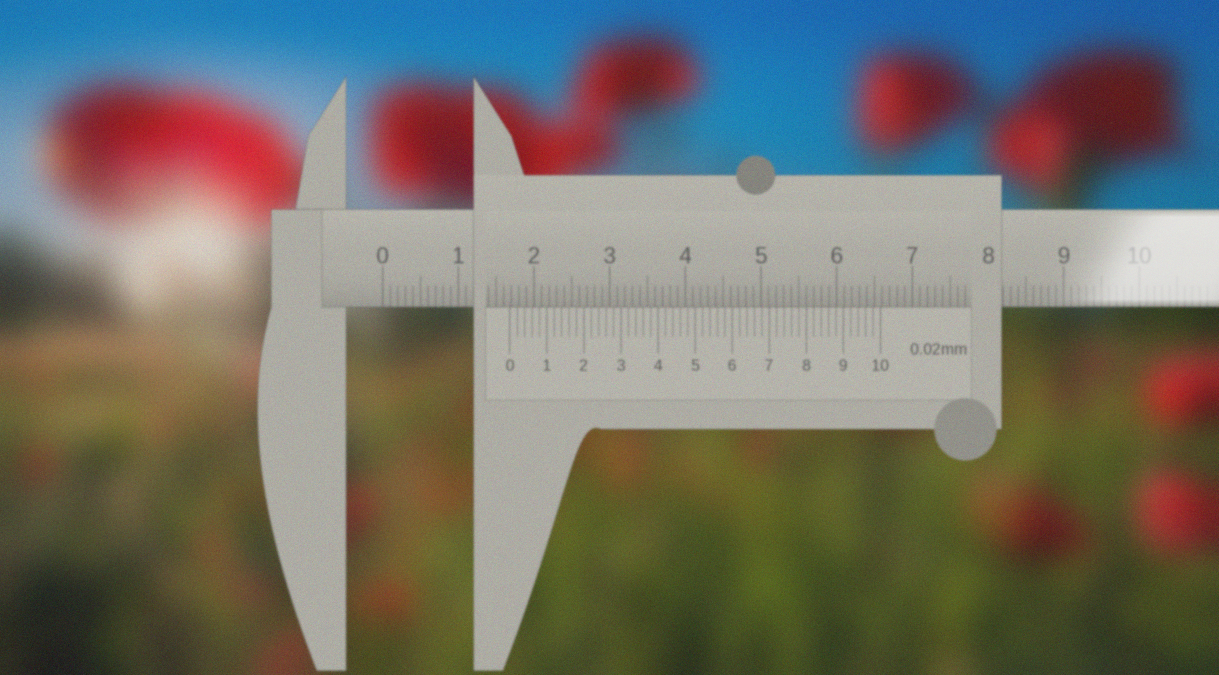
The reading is 16.8 mm
